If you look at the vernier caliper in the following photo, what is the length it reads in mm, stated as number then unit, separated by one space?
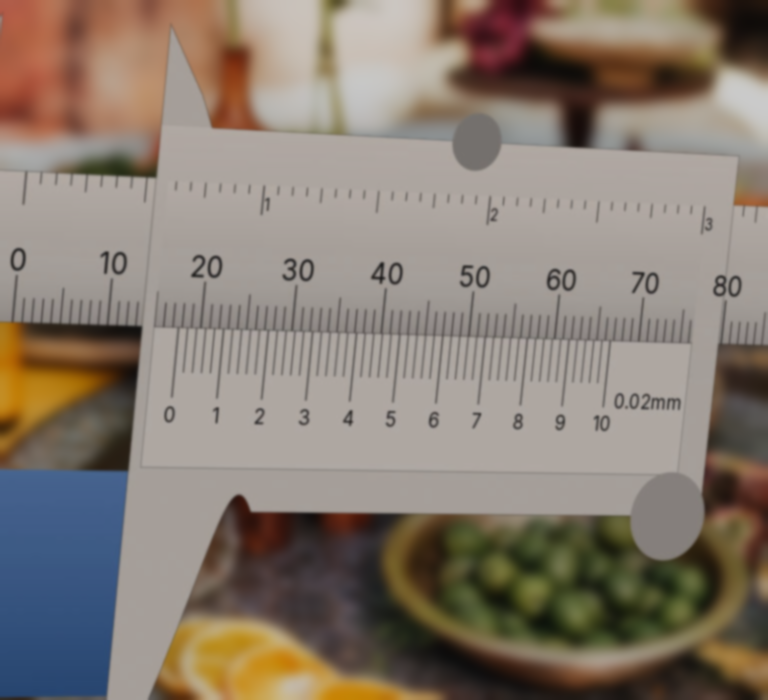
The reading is 17.6 mm
